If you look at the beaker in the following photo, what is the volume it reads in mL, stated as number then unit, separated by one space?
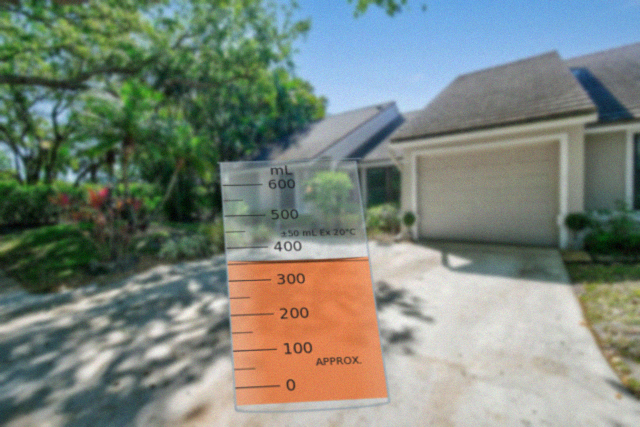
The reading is 350 mL
